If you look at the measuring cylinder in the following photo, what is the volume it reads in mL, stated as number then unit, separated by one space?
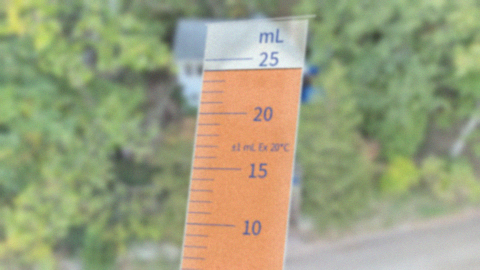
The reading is 24 mL
